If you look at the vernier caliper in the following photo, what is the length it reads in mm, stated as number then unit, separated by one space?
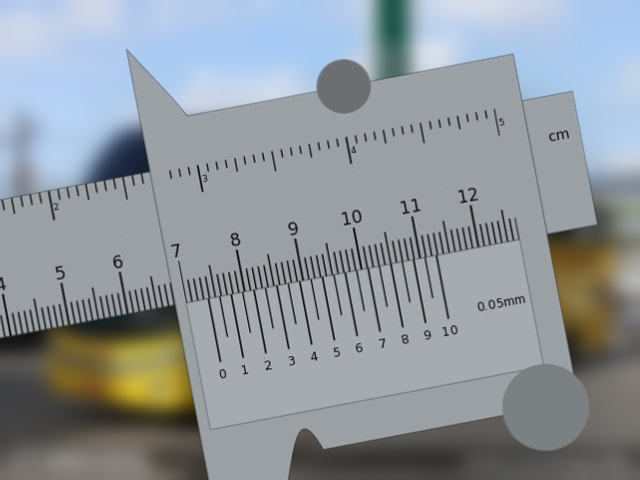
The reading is 73.8 mm
